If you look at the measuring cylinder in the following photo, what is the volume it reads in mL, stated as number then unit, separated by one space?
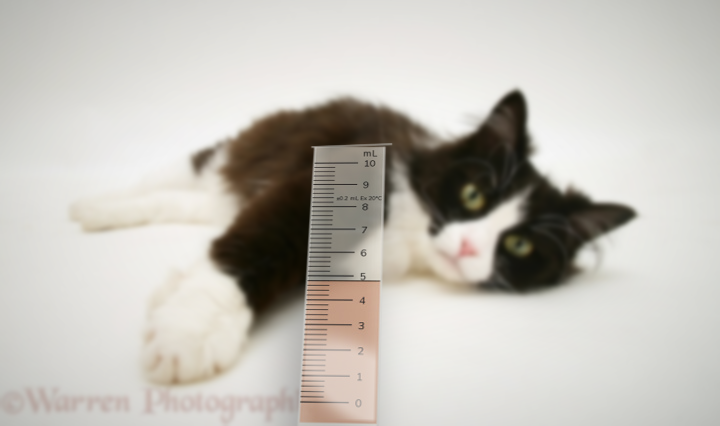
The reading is 4.8 mL
